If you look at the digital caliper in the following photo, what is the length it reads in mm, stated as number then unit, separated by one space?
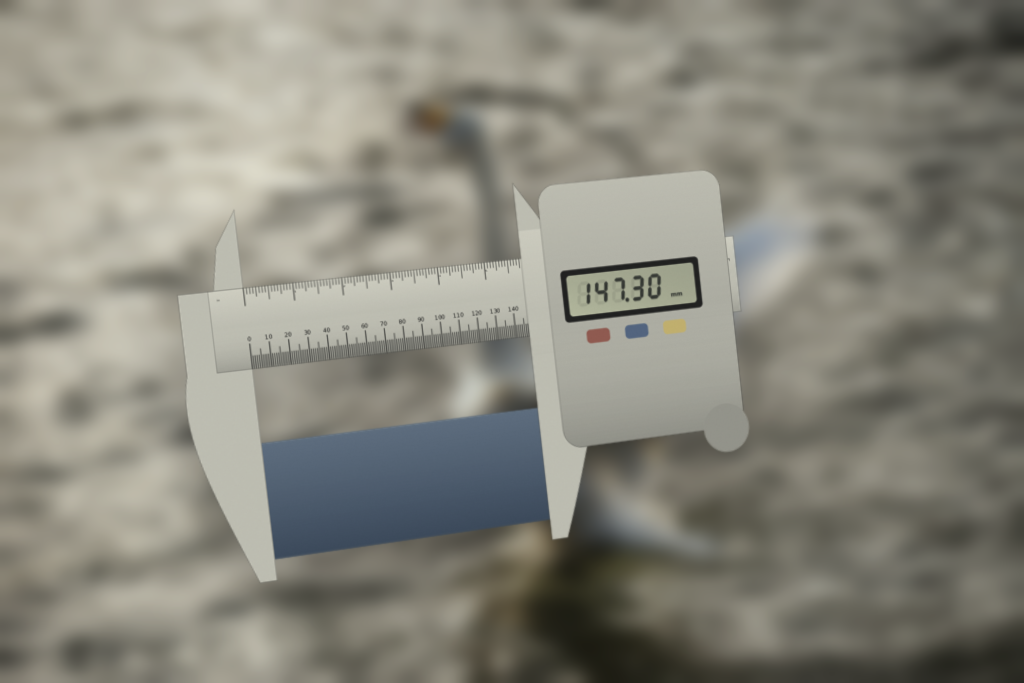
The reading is 147.30 mm
